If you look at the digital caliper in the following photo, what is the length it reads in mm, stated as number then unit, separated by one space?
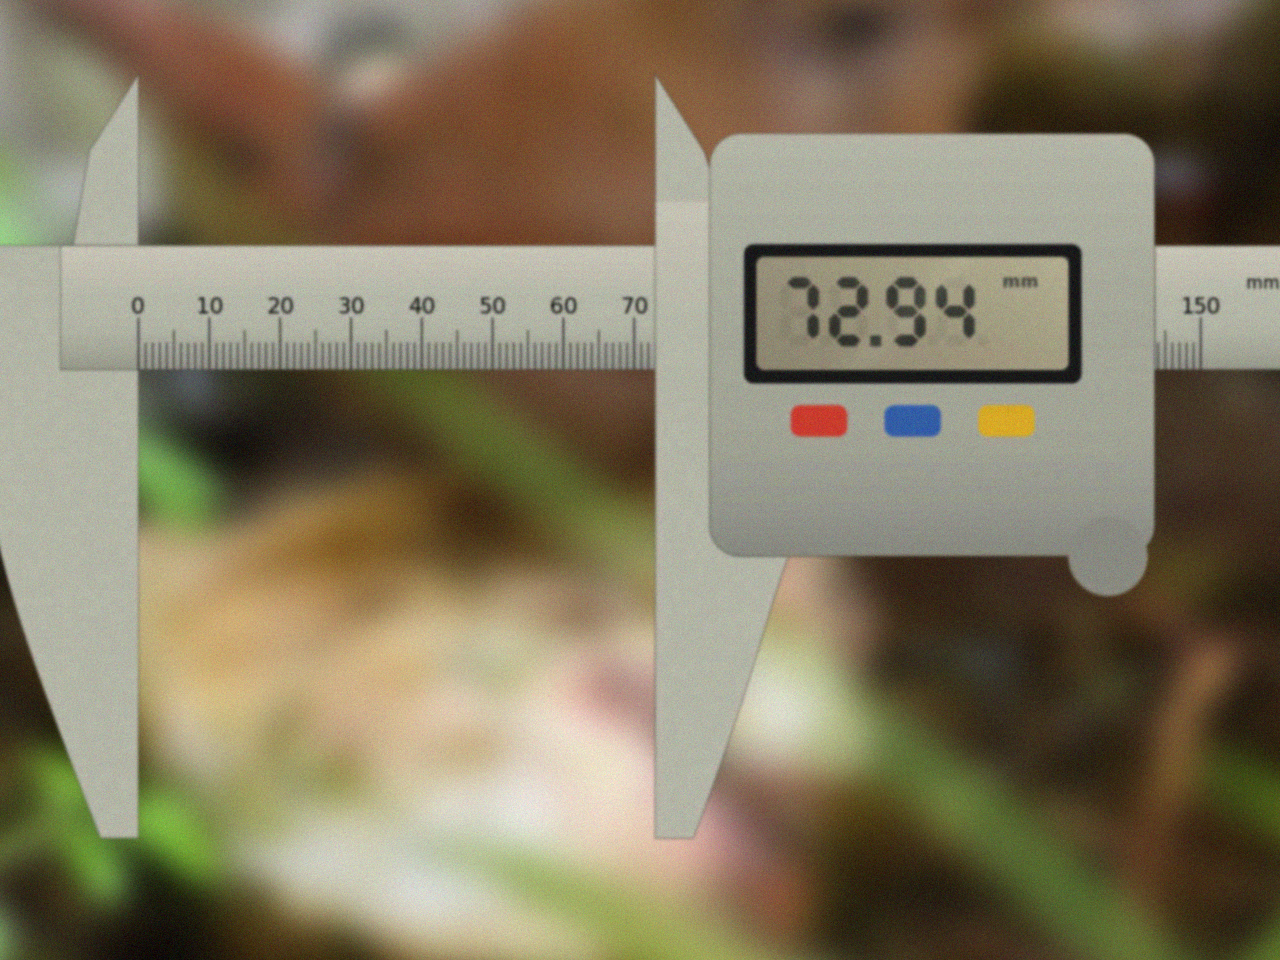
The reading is 72.94 mm
